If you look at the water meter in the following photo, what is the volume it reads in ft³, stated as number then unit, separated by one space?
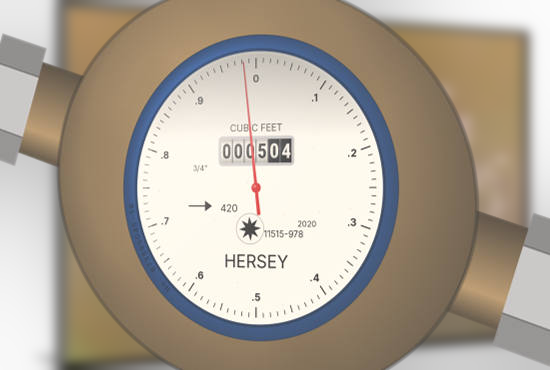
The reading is 503.98 ft³
